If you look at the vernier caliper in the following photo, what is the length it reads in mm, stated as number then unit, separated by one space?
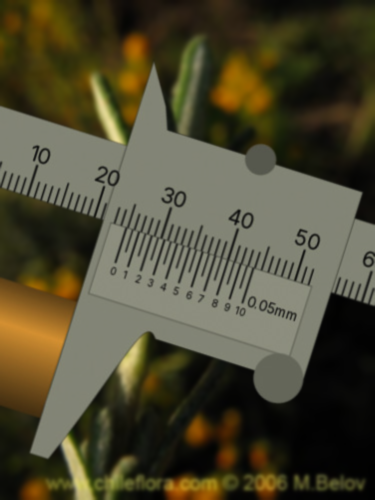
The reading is 24.8 mm
